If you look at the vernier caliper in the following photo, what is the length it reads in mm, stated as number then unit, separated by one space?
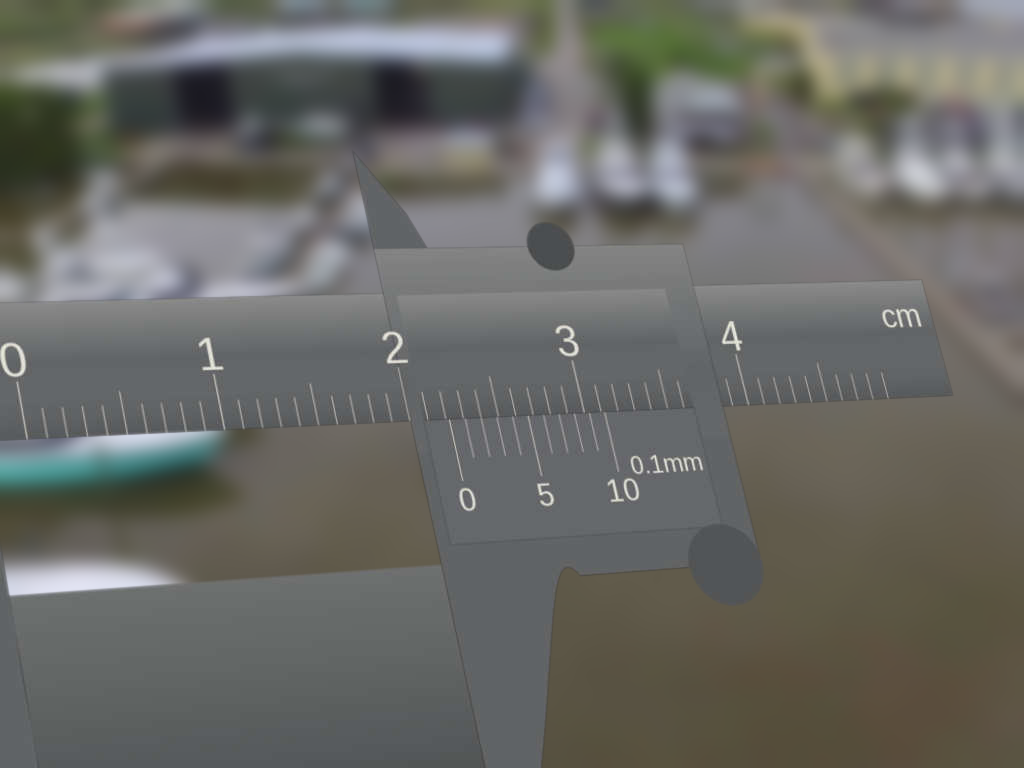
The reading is 22.2 mm
